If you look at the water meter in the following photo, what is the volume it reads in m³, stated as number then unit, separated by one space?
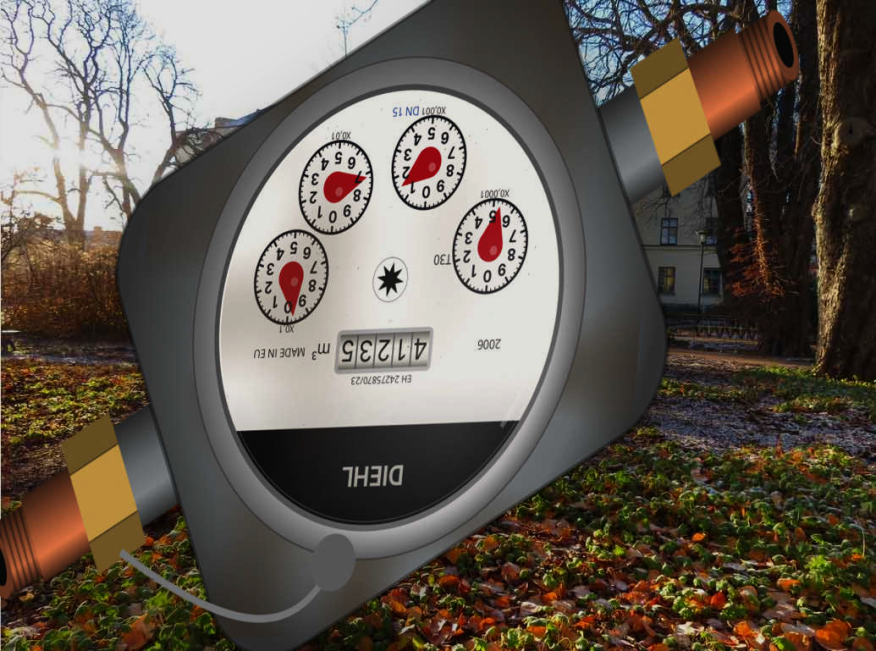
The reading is 41234.9715 m³
